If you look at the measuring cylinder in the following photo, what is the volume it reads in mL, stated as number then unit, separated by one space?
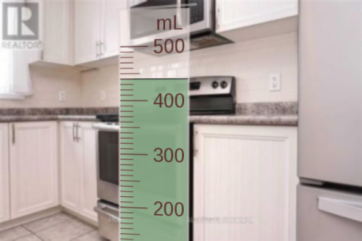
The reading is 440 mL
